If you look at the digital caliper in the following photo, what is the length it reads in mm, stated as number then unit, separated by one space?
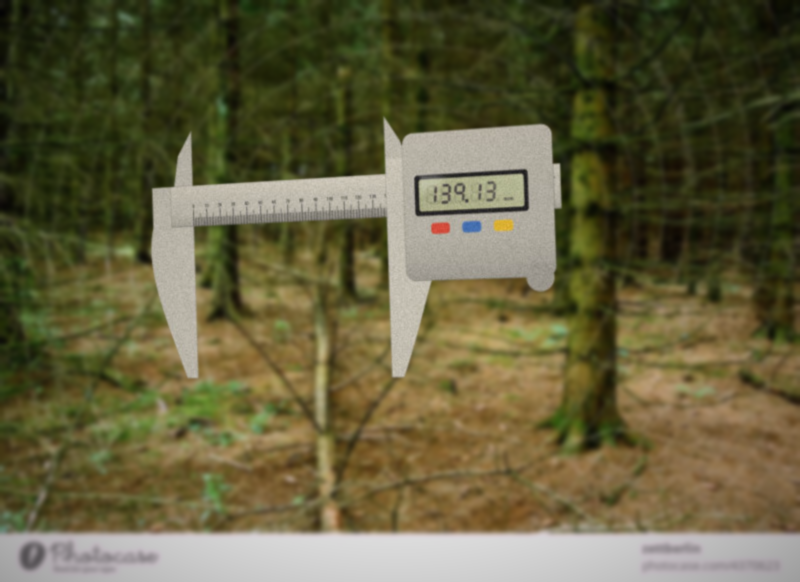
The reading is 139.13 mm
